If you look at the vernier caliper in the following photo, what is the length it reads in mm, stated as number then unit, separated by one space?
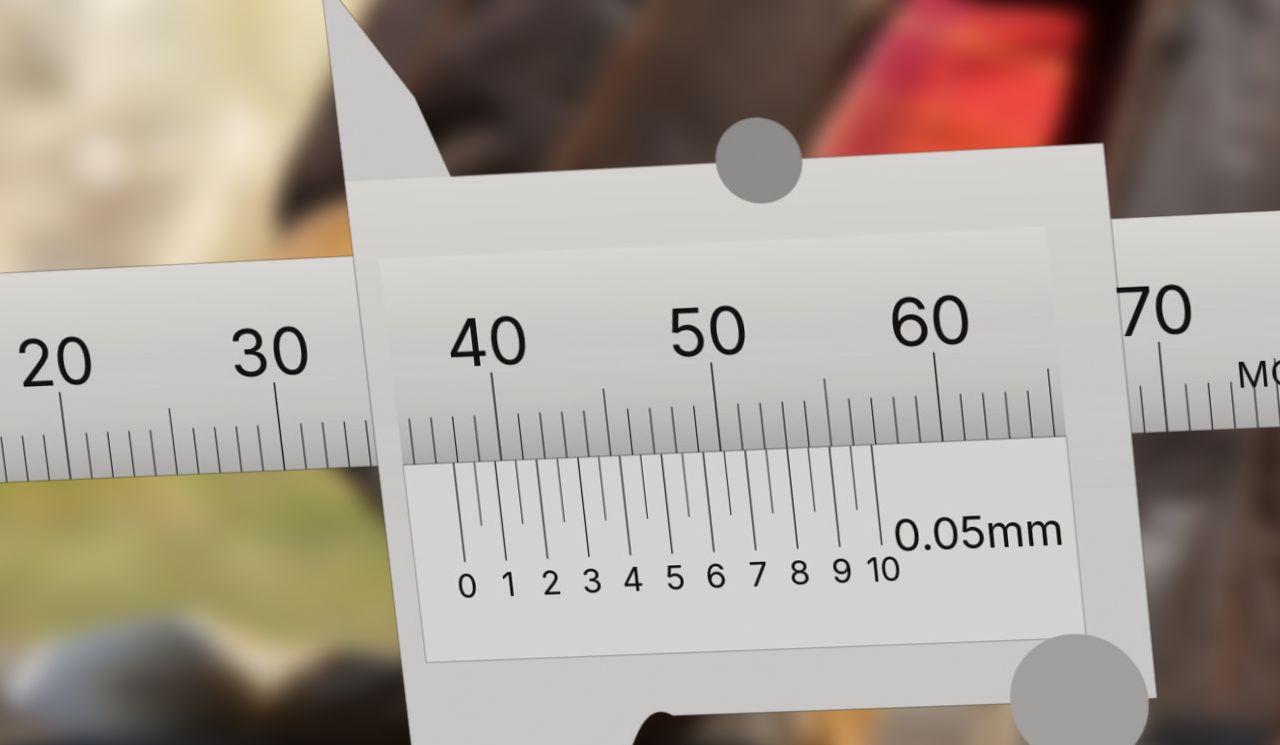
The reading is 37.8 mm
